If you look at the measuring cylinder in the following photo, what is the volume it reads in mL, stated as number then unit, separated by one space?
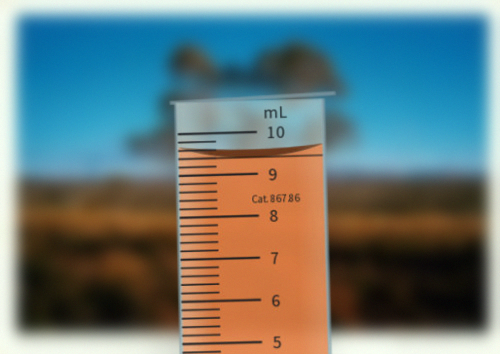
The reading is 9.4 mL
